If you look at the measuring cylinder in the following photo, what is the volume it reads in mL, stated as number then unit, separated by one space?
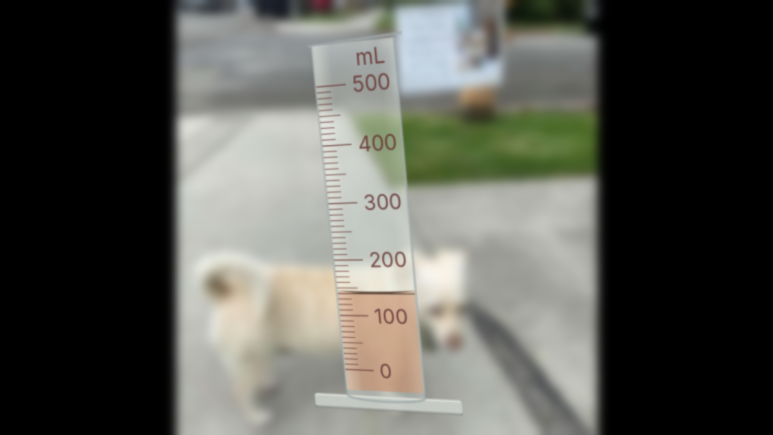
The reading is 140 mL
